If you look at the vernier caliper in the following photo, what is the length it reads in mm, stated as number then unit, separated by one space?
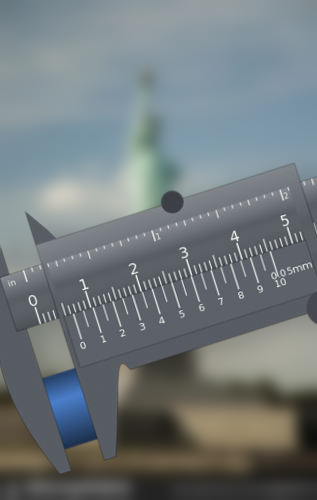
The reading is 6.5 mm
